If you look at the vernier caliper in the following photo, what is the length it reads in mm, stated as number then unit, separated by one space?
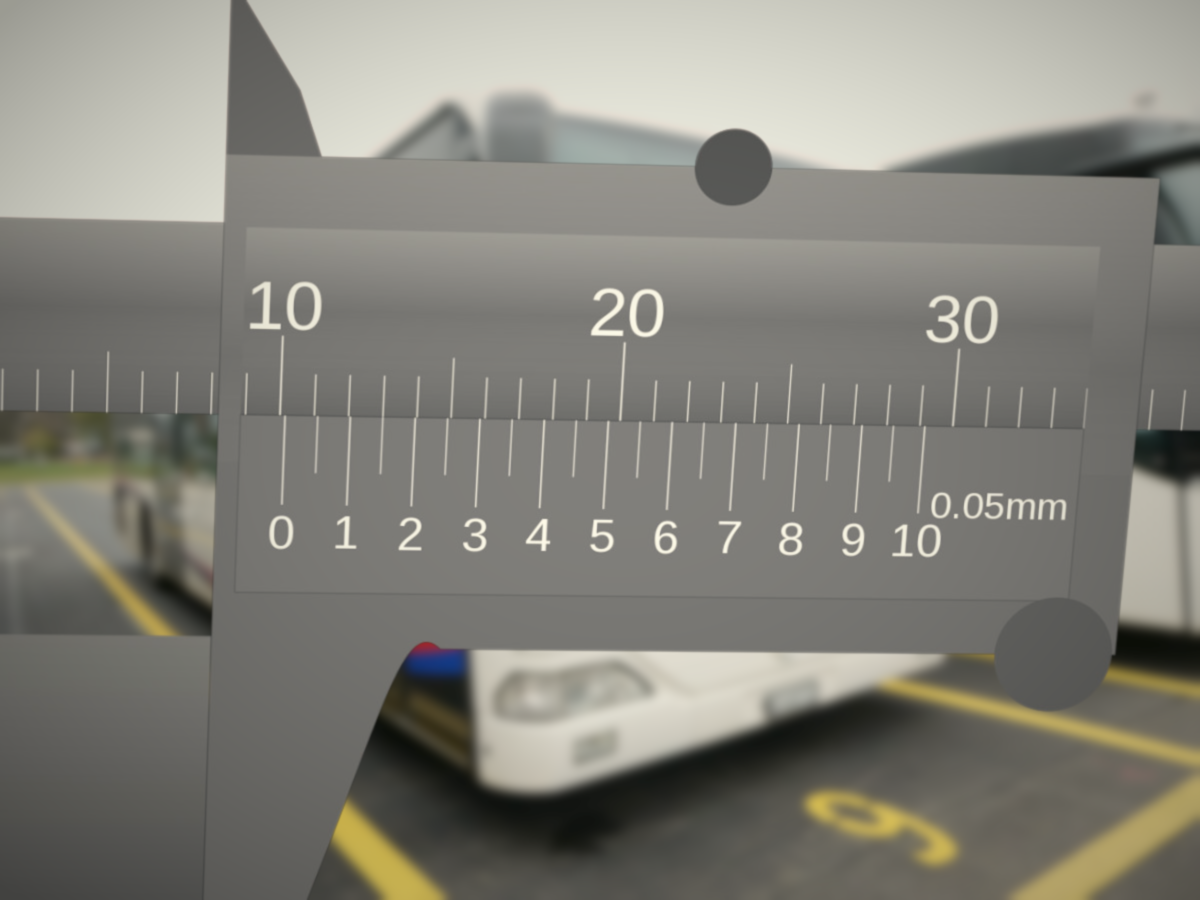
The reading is 10.15 mm
